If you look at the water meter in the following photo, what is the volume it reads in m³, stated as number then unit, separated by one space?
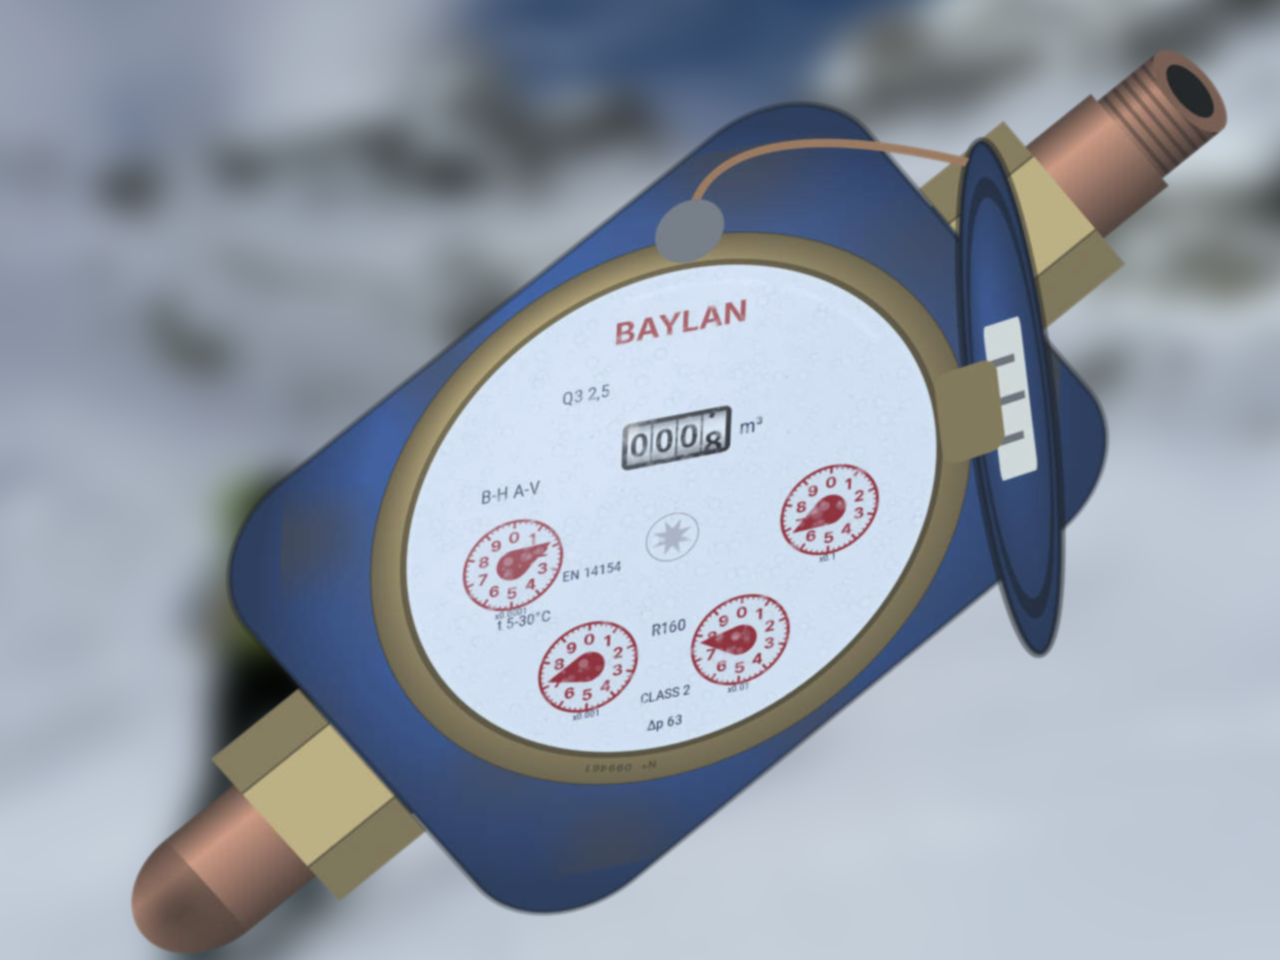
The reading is 7.6771 m³
